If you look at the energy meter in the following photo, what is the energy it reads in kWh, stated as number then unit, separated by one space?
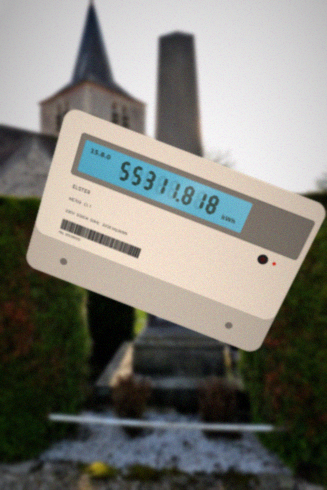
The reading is 55311.818 kWh
